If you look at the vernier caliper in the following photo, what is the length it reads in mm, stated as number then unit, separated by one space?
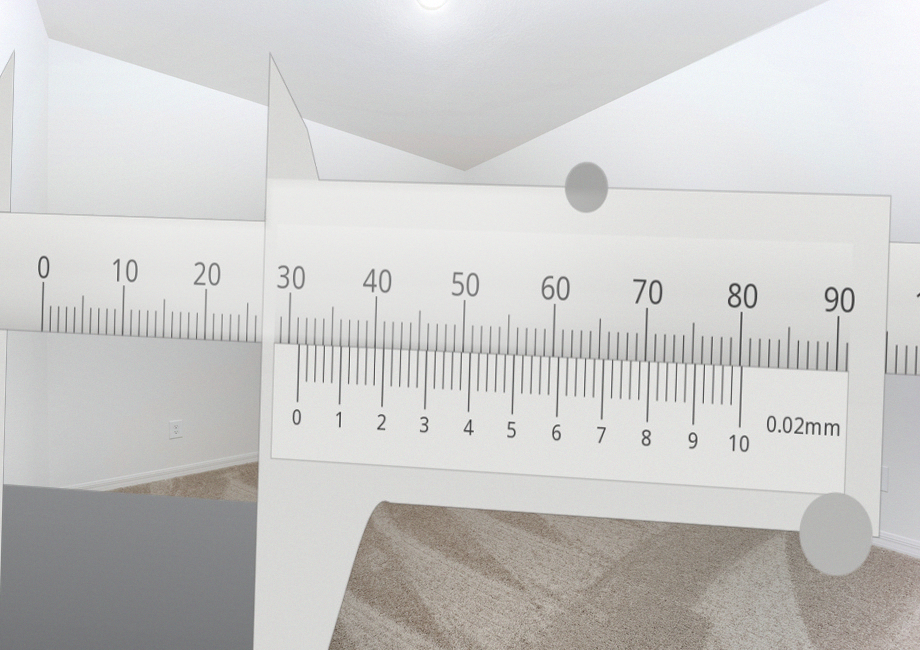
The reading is 31.2 mm
